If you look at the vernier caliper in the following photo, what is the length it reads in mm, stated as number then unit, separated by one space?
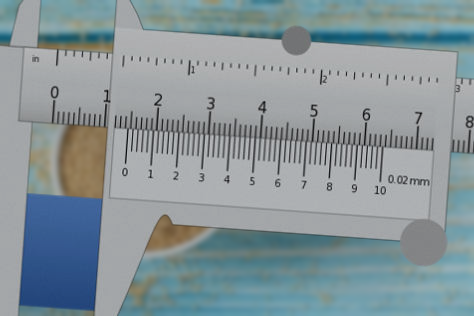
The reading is 14.5 mm
